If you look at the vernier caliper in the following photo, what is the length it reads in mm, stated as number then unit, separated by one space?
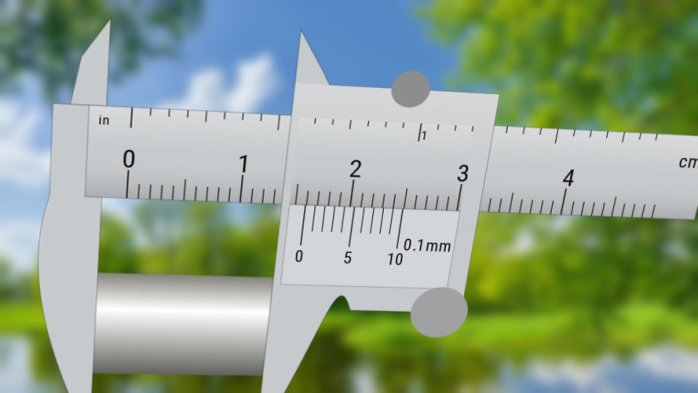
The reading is 15.9 mm
